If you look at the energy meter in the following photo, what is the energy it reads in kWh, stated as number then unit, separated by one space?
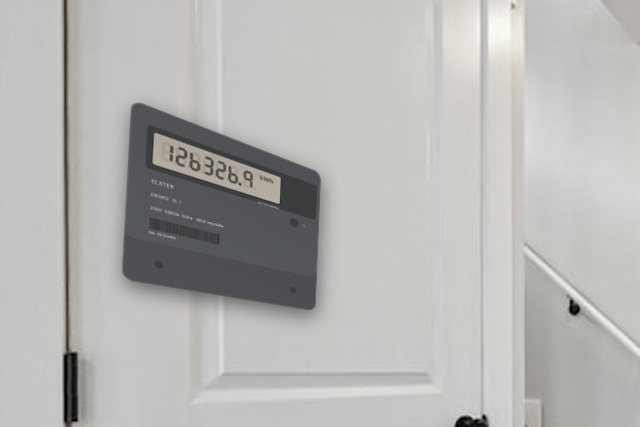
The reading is 126326.9 kWh
